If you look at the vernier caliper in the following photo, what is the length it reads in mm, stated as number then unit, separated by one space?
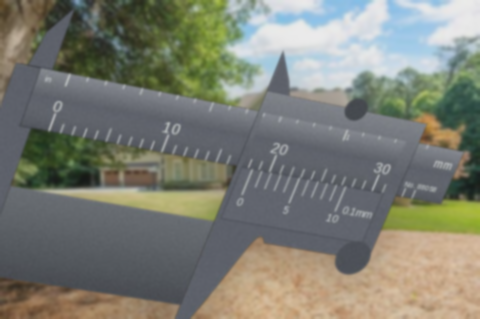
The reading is 18.4 mm
